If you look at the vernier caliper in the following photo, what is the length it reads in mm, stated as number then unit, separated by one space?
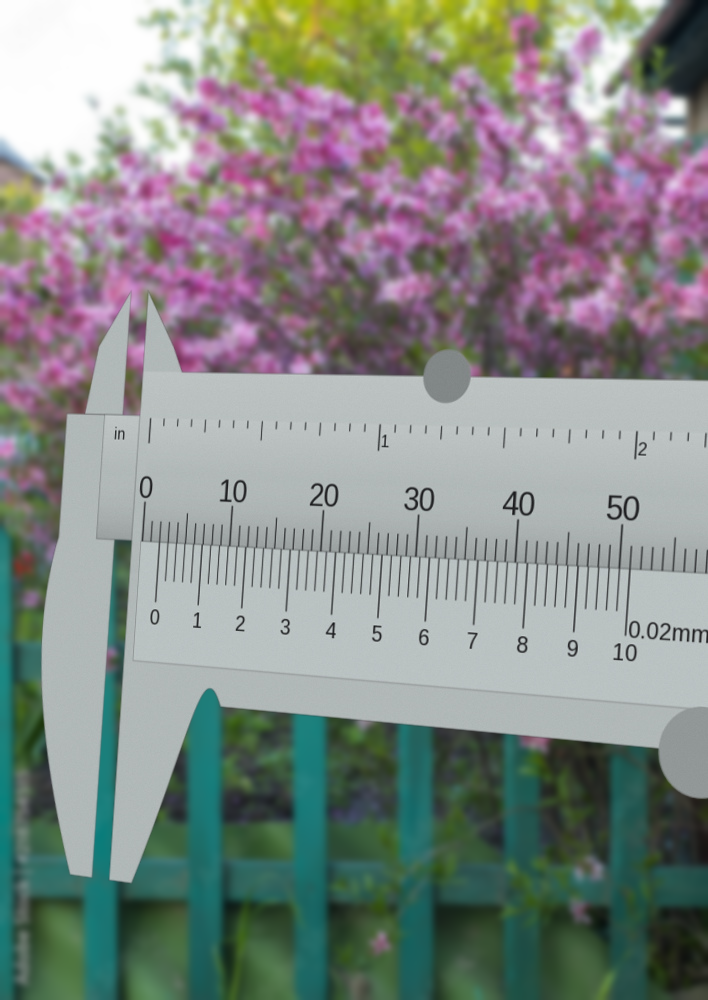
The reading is 2.0 mm
